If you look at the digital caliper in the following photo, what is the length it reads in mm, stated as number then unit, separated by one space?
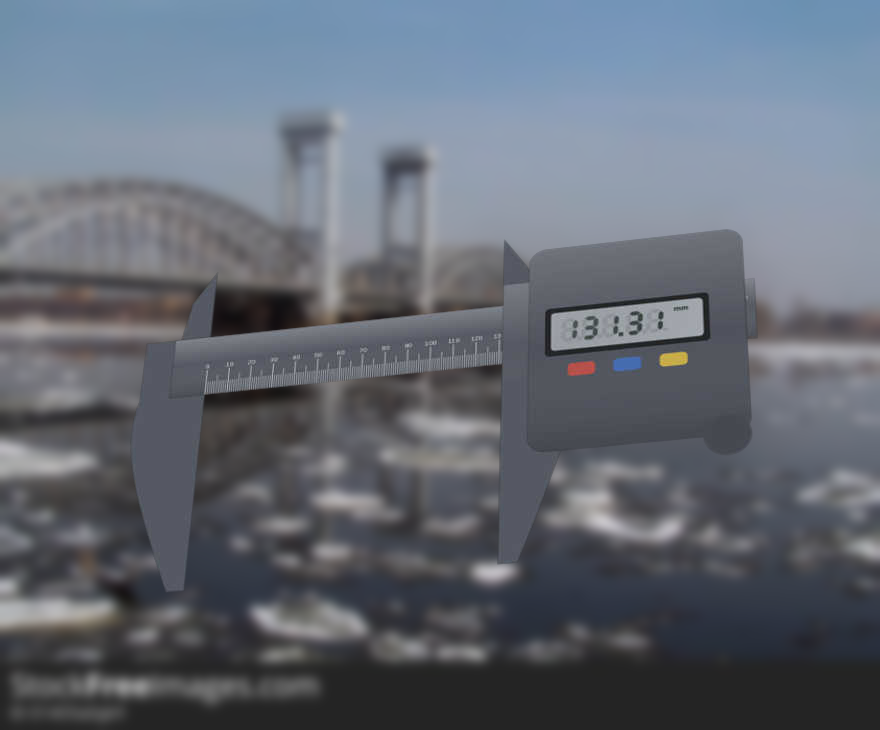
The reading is 131.31 mm
